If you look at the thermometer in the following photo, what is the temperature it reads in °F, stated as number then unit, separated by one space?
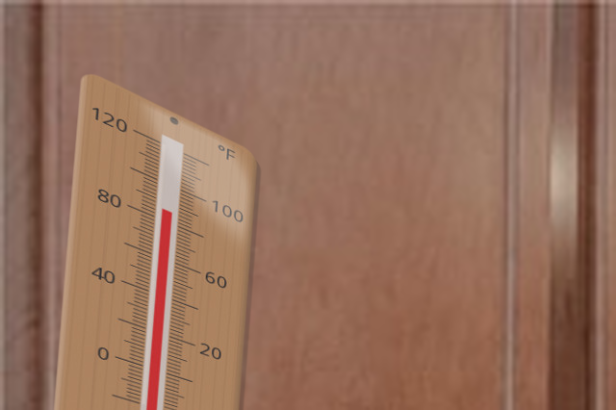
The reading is 86 °F
